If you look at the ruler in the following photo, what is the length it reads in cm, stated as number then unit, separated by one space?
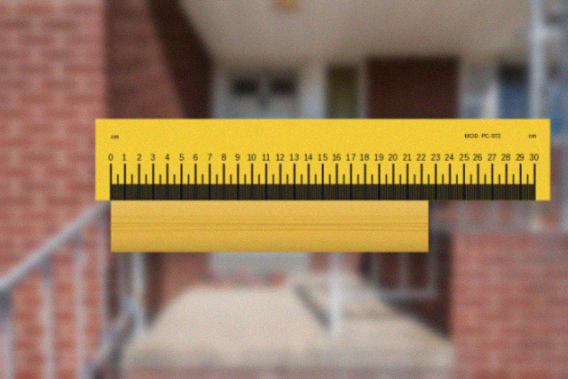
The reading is 22.5 cm
